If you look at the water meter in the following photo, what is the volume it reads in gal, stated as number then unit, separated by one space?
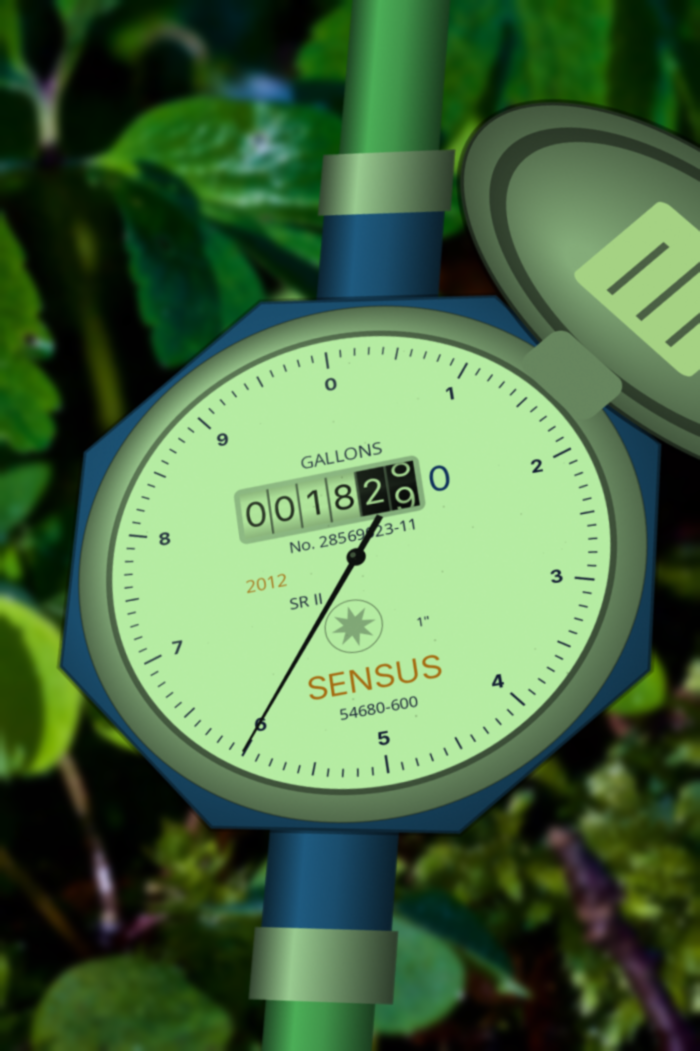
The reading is 18286.0 gal
